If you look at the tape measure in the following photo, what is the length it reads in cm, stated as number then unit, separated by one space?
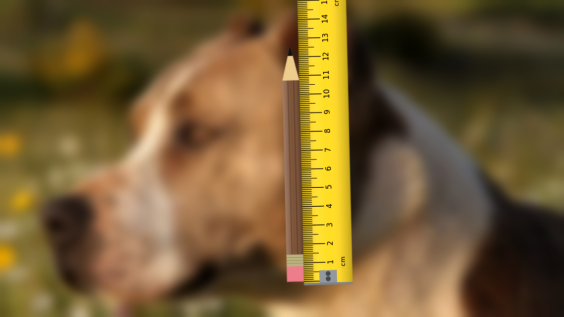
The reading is 12.5 cm
